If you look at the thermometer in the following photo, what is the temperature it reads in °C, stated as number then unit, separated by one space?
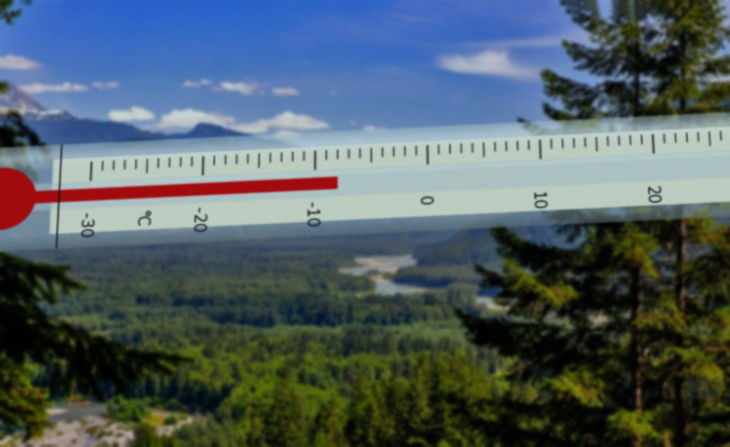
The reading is -8 °C
